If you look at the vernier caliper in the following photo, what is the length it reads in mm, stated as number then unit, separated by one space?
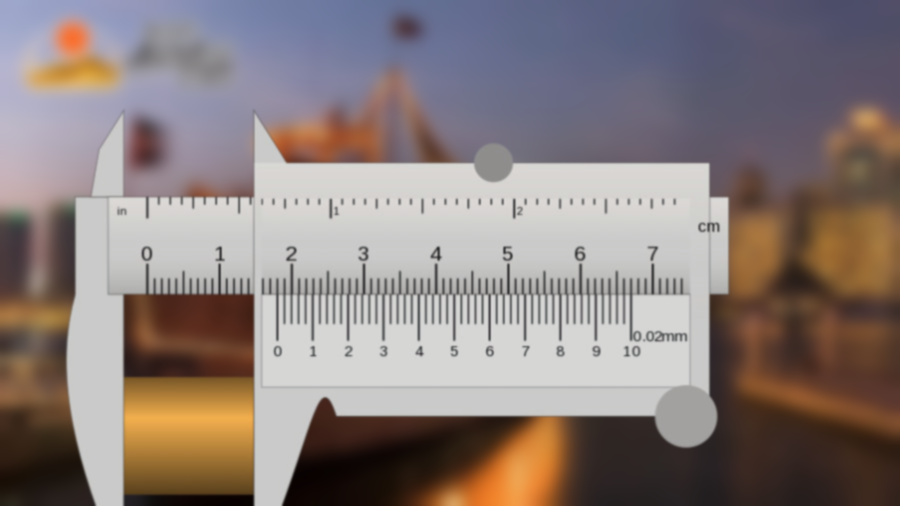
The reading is 18.0 mm
